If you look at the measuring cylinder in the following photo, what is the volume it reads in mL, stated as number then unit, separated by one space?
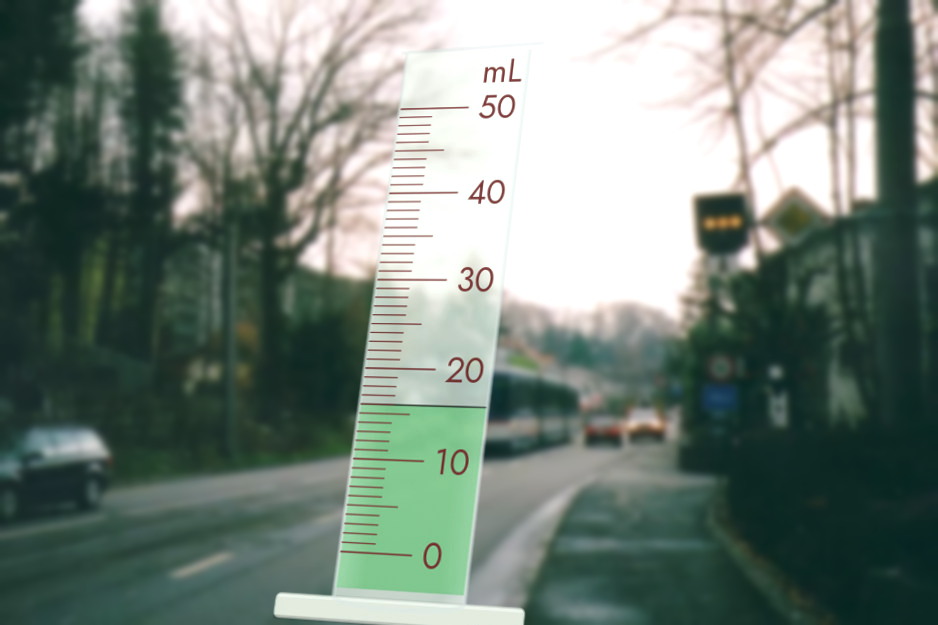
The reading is 16 mL
